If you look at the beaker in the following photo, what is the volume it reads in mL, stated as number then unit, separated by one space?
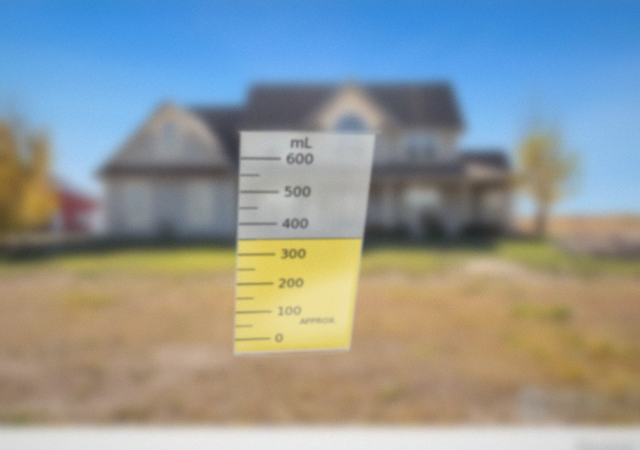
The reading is 350 mL
